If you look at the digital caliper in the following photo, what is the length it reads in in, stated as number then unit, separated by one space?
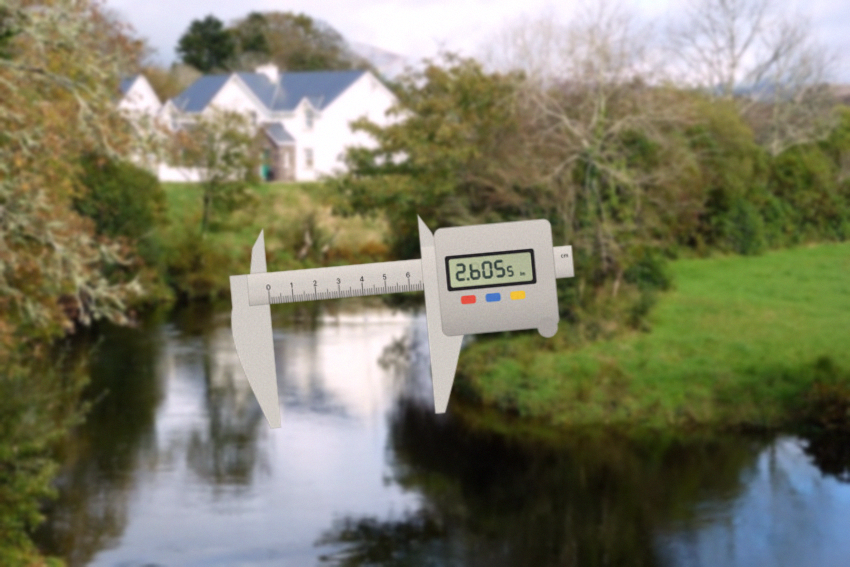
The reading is 2.6055 in
